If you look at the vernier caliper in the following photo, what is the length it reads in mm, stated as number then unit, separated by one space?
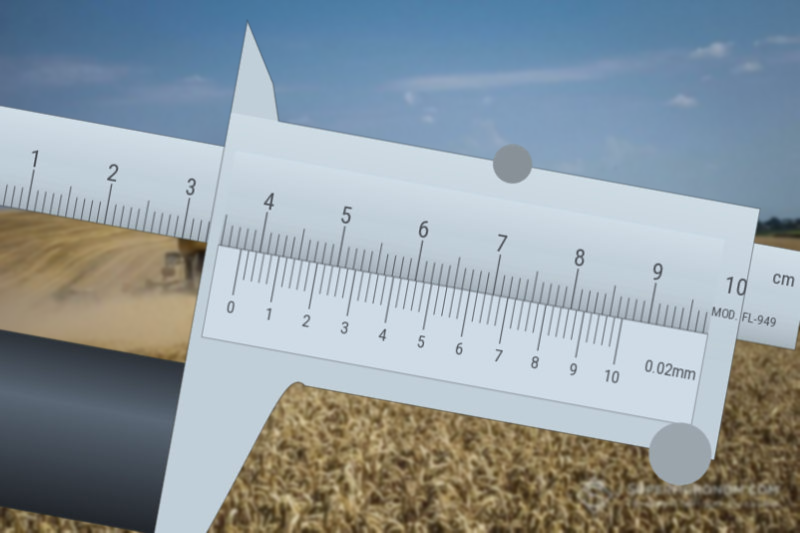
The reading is 37.6 mm
